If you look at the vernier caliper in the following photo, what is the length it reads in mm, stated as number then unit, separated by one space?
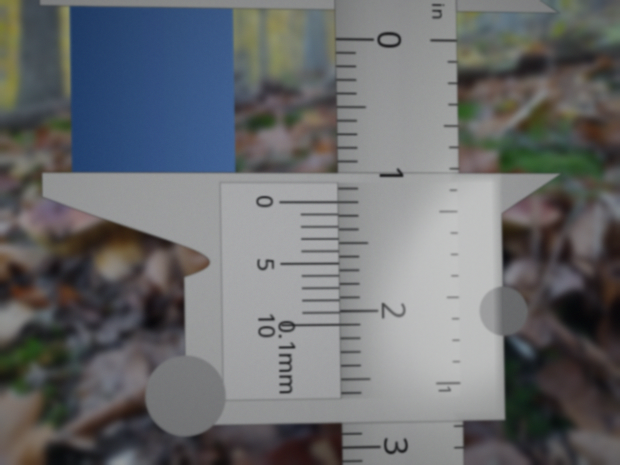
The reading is 12.0 mm
